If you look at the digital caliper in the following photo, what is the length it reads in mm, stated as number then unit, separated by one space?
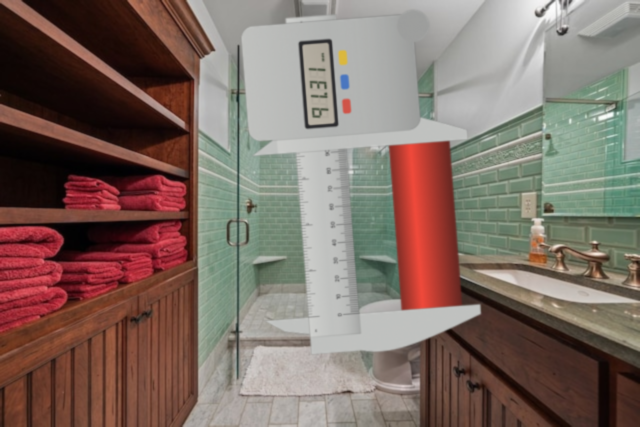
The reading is 91.31 mm
